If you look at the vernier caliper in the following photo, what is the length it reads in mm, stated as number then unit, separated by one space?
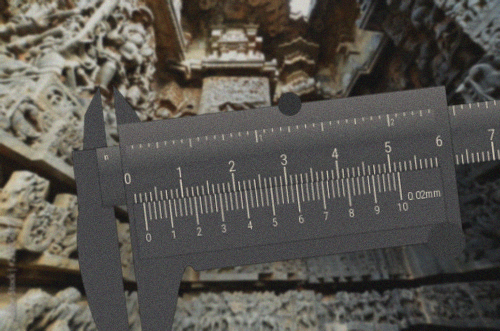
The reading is 2.5 mm
